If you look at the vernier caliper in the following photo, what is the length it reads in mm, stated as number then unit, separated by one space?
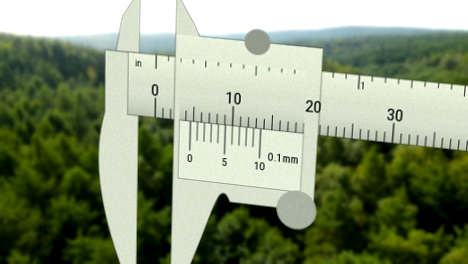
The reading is 4.6 mm
